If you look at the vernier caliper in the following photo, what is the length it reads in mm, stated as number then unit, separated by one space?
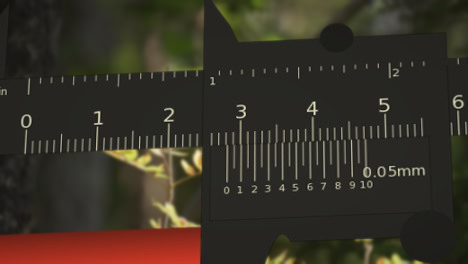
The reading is 28.2 mm
